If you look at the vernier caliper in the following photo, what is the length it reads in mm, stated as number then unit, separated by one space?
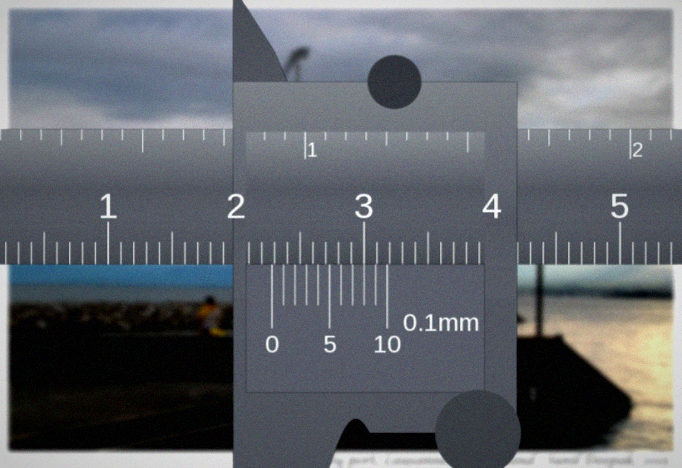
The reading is 22.8 mm
